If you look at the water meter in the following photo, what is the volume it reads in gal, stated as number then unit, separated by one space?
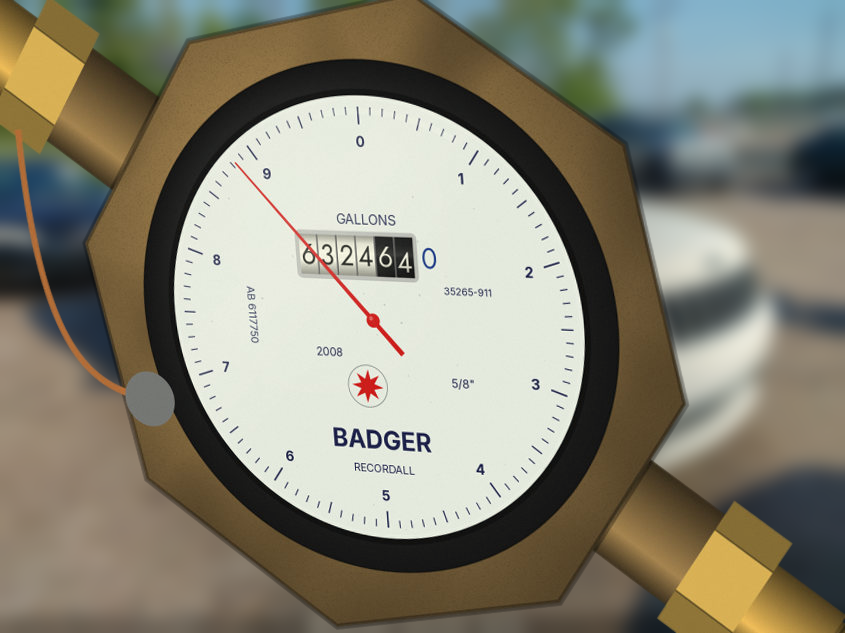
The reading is 6324638.8 gal
